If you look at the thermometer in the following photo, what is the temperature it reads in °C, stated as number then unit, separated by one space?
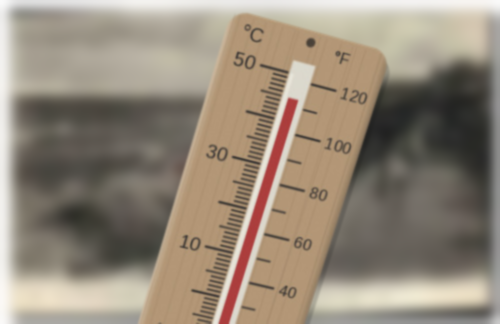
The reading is 45 °C
